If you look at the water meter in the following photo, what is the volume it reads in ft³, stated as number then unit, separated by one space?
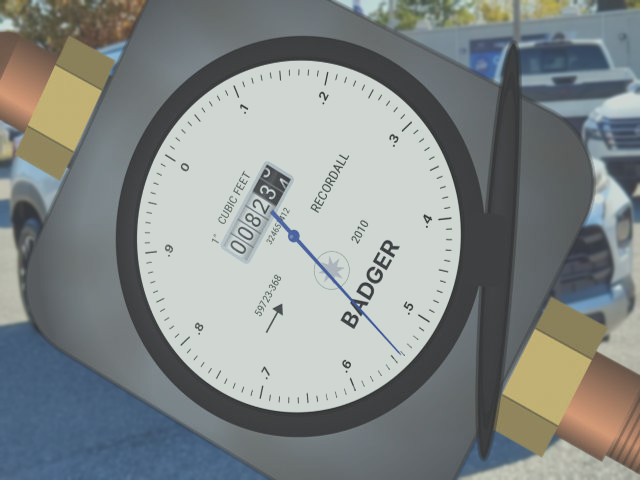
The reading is 8233.54 ft³
